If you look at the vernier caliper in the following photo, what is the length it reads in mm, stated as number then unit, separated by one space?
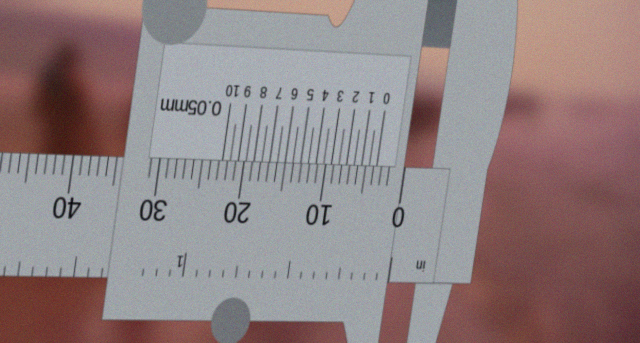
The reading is 3.6 mm
